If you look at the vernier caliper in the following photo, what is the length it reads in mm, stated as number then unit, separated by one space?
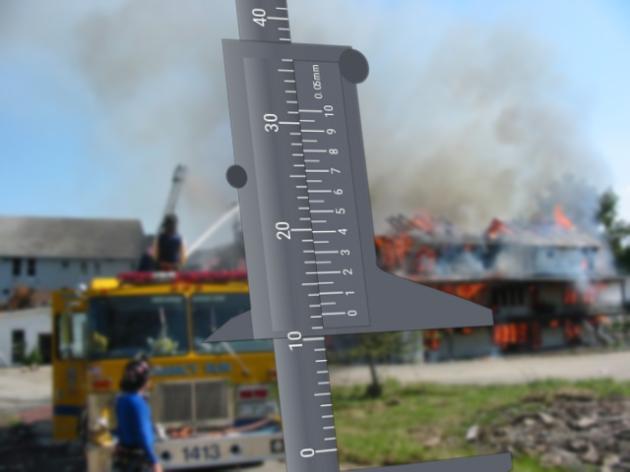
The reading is 12.2 mm
